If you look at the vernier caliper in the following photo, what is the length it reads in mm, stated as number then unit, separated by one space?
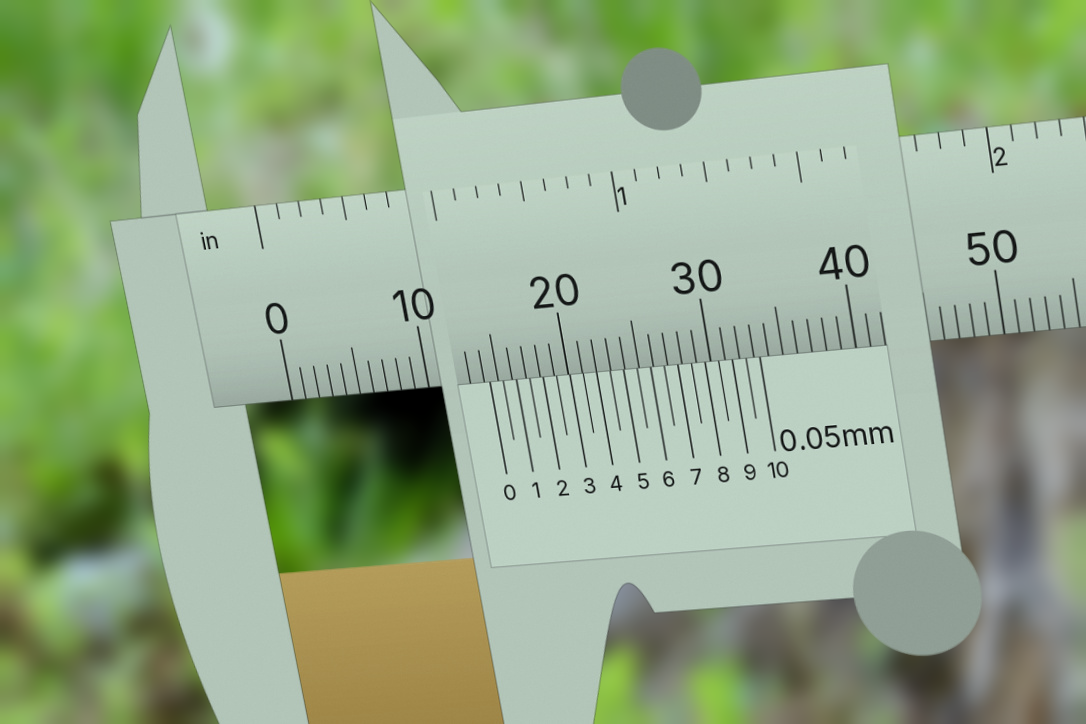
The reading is 14.4 mm
